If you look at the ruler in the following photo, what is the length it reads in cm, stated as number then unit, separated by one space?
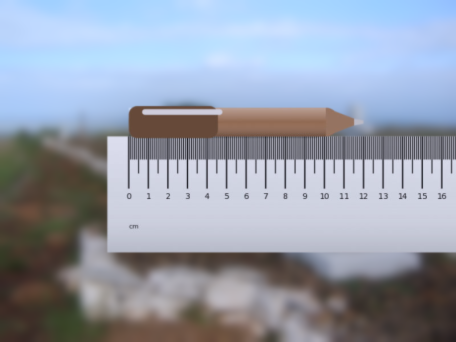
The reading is 12 cm
